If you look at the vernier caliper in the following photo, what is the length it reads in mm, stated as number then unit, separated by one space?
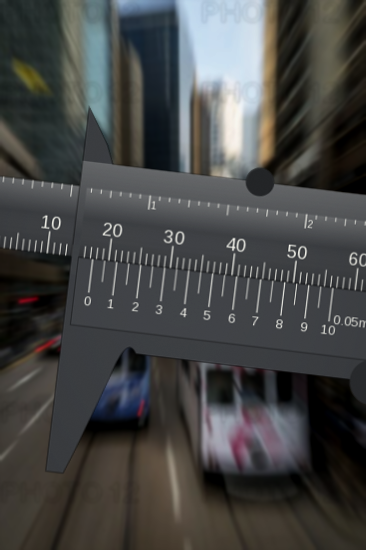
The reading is 17.4 mm
